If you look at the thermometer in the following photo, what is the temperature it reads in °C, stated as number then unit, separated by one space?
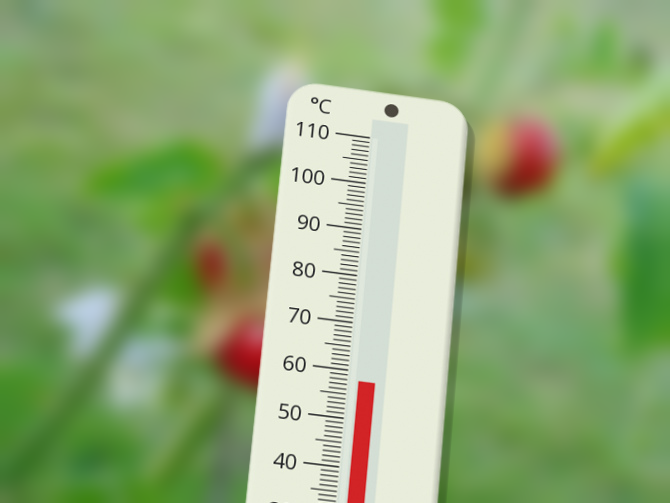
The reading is 58 °C
